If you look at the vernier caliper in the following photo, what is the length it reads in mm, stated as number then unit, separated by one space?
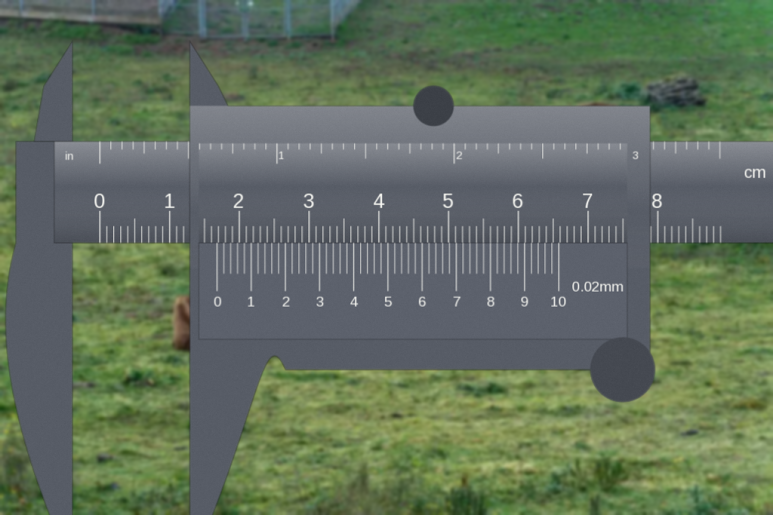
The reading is 16.8 mm
